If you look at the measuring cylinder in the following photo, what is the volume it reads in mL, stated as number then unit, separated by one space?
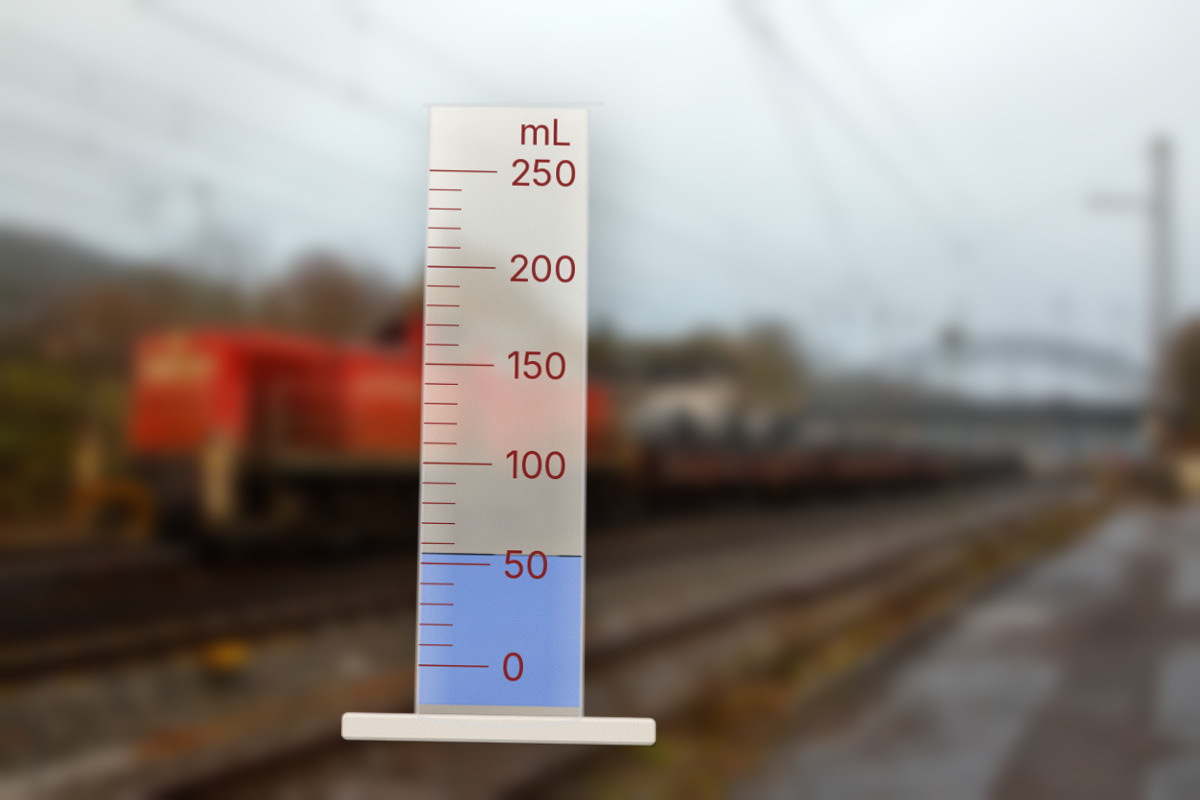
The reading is 55 mL
